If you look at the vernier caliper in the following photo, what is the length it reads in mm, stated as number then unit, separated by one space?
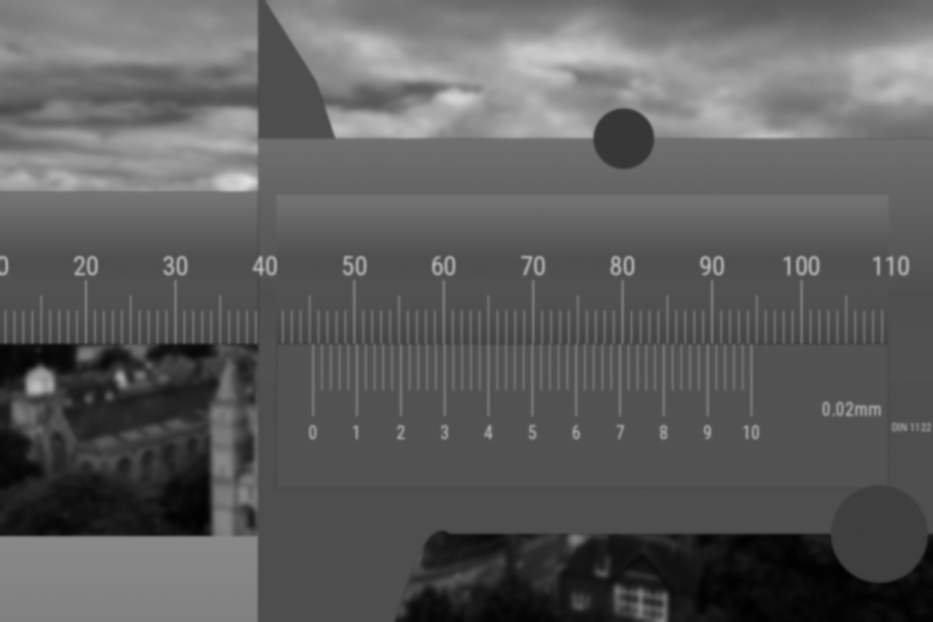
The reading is 45.4 mm
